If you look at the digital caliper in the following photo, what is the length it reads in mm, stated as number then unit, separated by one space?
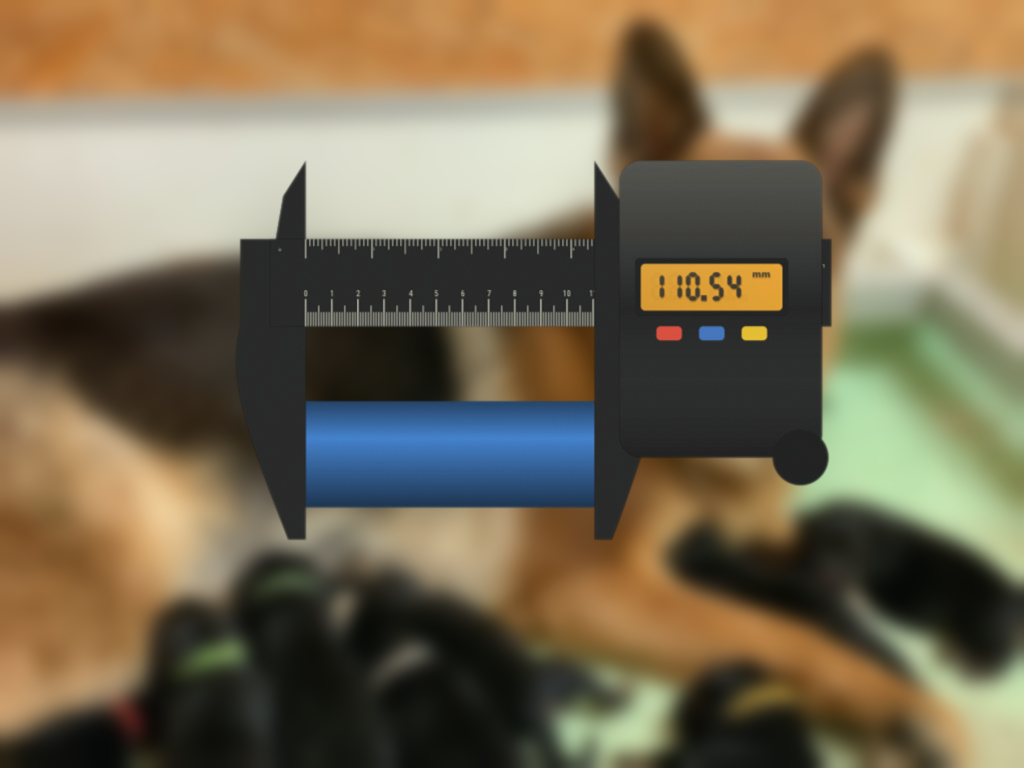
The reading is 110.54 mm
